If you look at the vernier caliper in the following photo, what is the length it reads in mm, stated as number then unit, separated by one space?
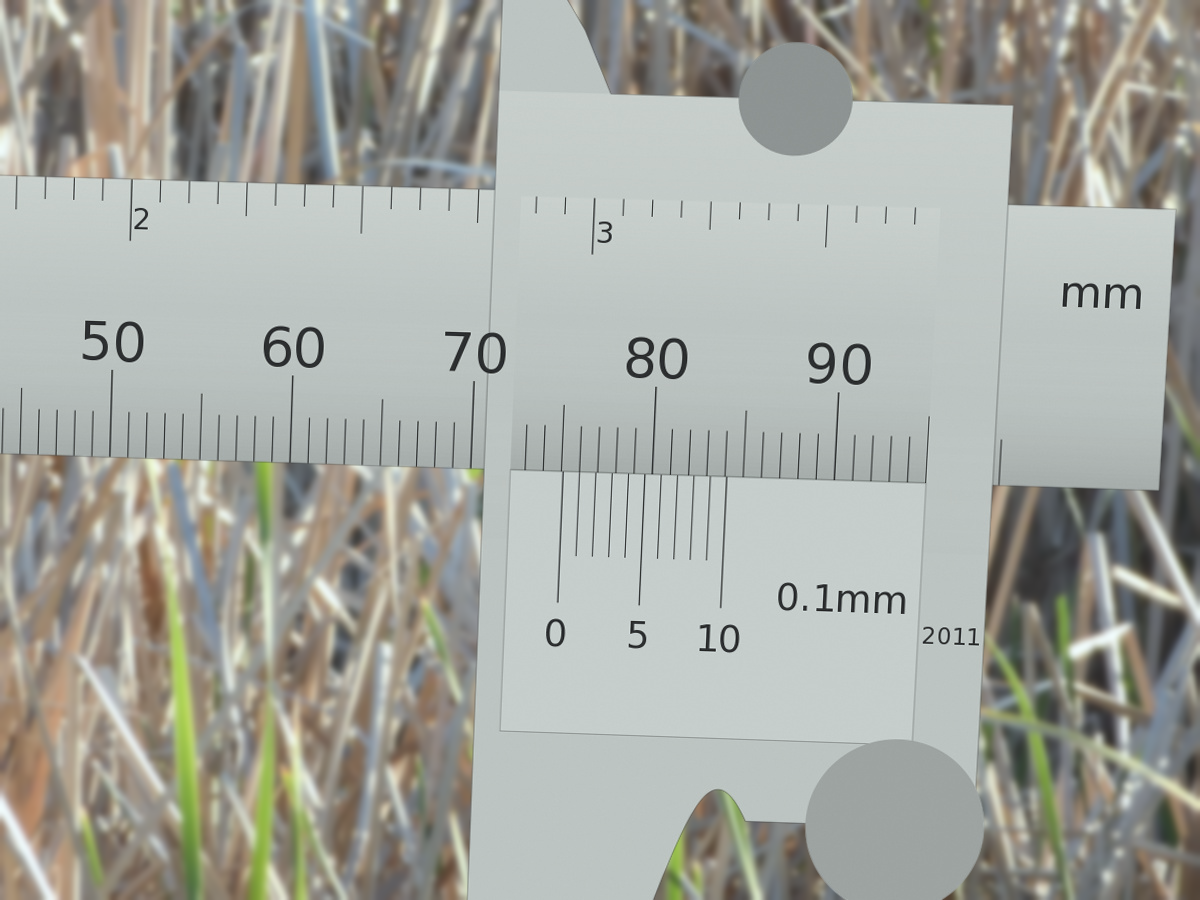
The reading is 75.1 mm
